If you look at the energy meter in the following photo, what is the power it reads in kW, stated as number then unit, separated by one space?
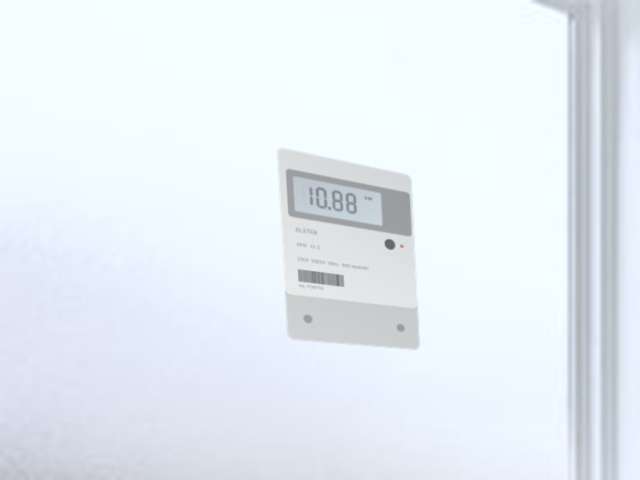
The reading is 10.88 kW
